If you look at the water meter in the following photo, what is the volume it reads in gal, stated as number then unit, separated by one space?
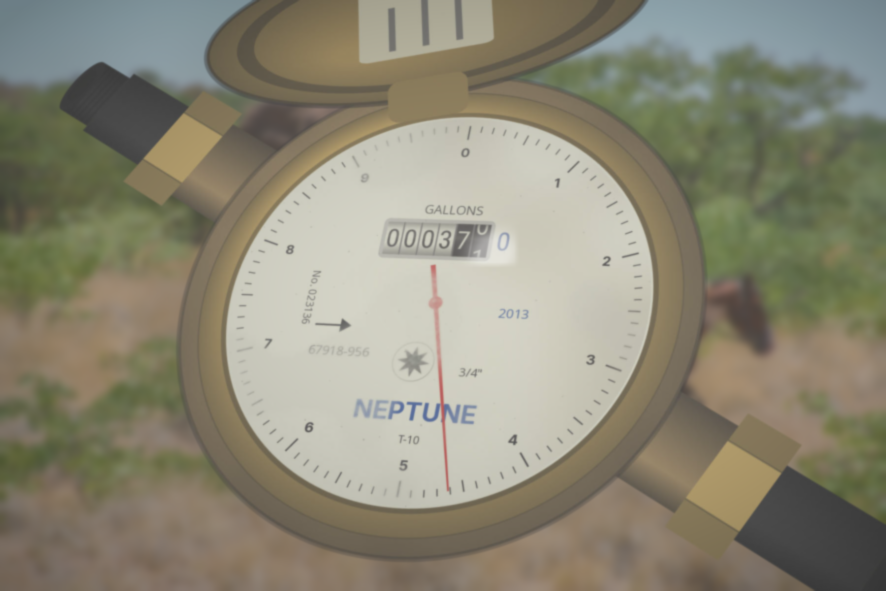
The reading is 3704.6 gal
